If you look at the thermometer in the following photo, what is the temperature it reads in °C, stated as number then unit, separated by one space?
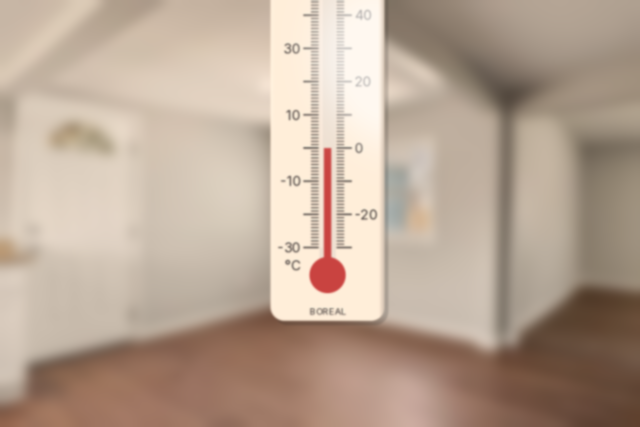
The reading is 0 °C
